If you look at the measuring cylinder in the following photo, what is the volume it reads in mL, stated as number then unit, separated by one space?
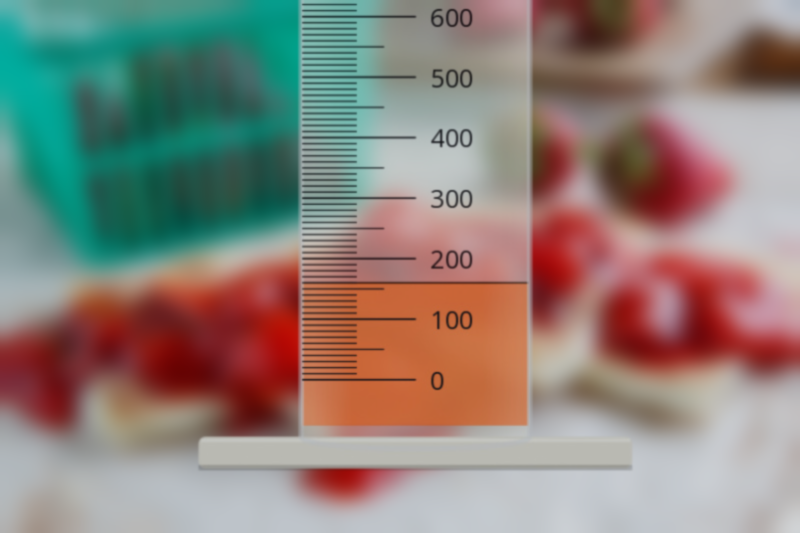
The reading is 160 mL
